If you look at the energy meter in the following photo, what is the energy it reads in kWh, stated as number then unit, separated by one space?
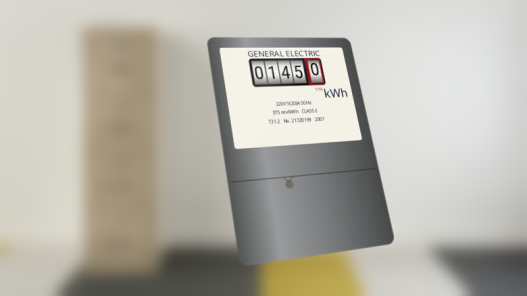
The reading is 145.0 kWh
